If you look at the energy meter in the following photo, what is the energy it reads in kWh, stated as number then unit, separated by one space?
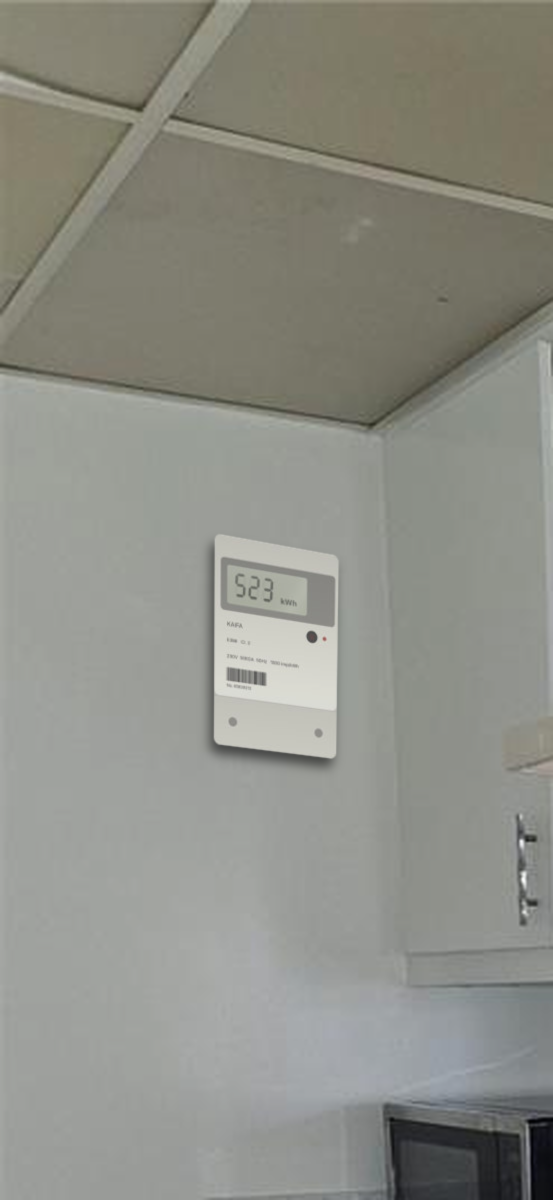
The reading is 523 kWh
